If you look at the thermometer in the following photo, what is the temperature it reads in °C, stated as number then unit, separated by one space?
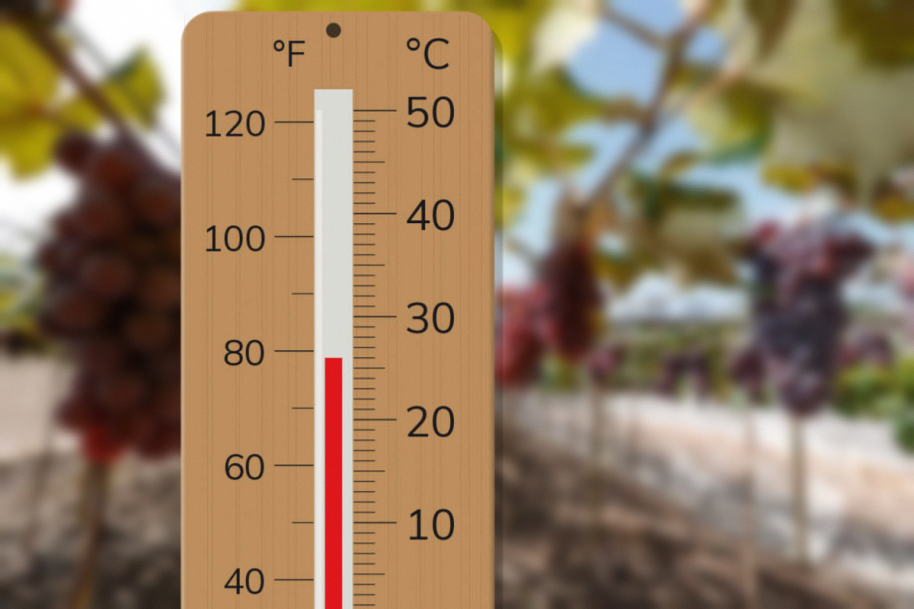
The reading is 26 °C
